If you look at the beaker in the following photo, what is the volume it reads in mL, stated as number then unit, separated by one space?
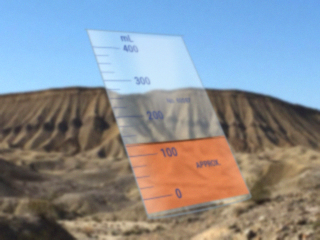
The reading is 125 mL
